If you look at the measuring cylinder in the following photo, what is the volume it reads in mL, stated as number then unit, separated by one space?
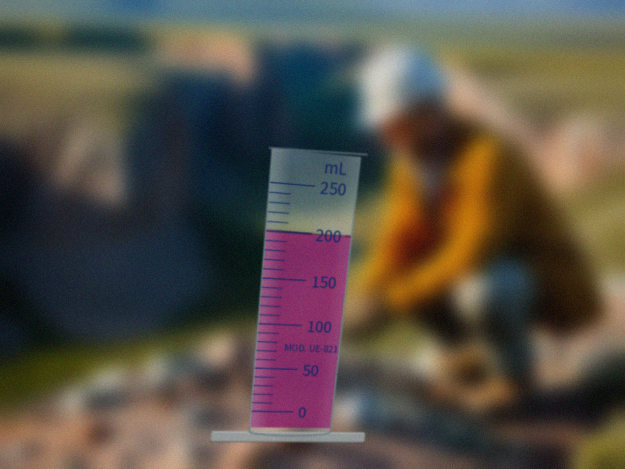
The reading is 200 mL
